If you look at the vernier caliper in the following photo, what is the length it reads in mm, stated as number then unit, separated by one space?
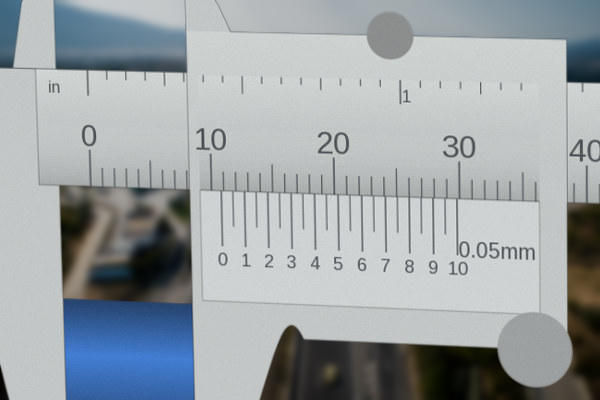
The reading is 10.8 mm
